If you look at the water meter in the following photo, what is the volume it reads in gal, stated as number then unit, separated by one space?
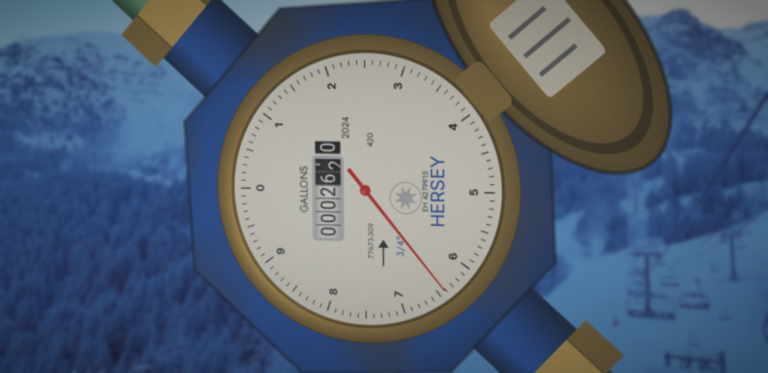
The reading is 2616.4 gal
